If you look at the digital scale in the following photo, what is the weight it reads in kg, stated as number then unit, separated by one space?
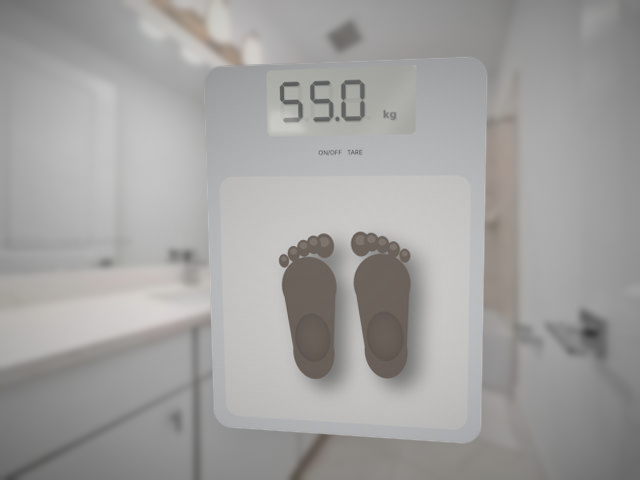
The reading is 55.0 kg
